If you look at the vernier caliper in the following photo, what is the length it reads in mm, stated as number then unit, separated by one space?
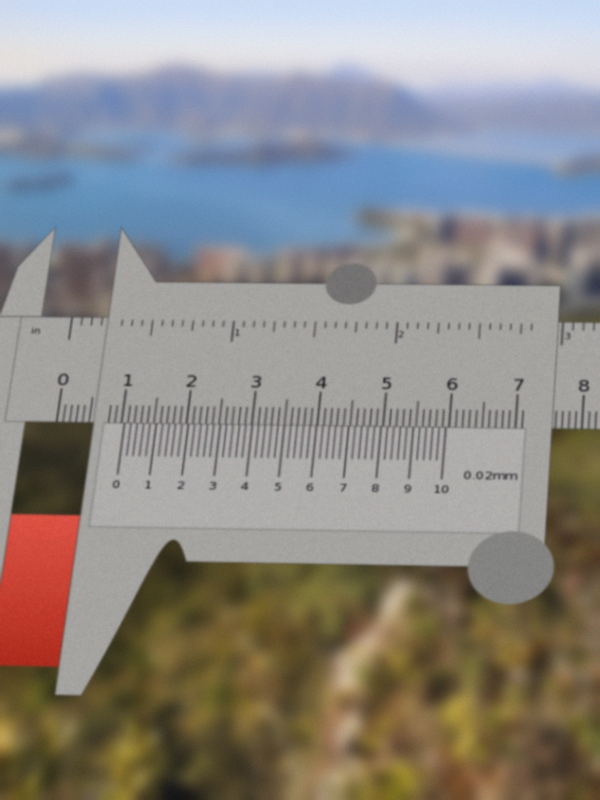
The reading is 10.5 mm
